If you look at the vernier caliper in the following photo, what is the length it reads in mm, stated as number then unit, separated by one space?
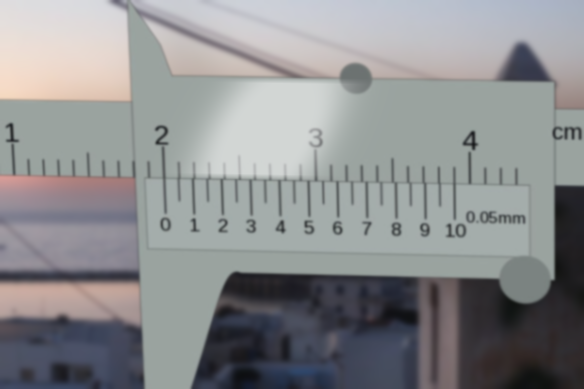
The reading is 20.0 mm
